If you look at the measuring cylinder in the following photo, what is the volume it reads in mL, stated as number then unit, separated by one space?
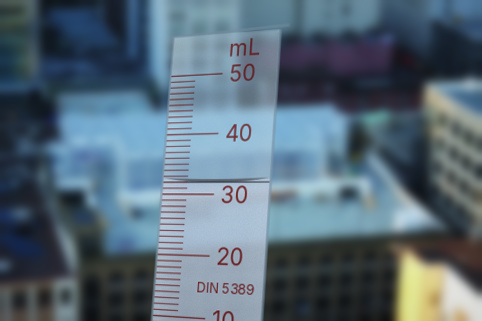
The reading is 32 mL
